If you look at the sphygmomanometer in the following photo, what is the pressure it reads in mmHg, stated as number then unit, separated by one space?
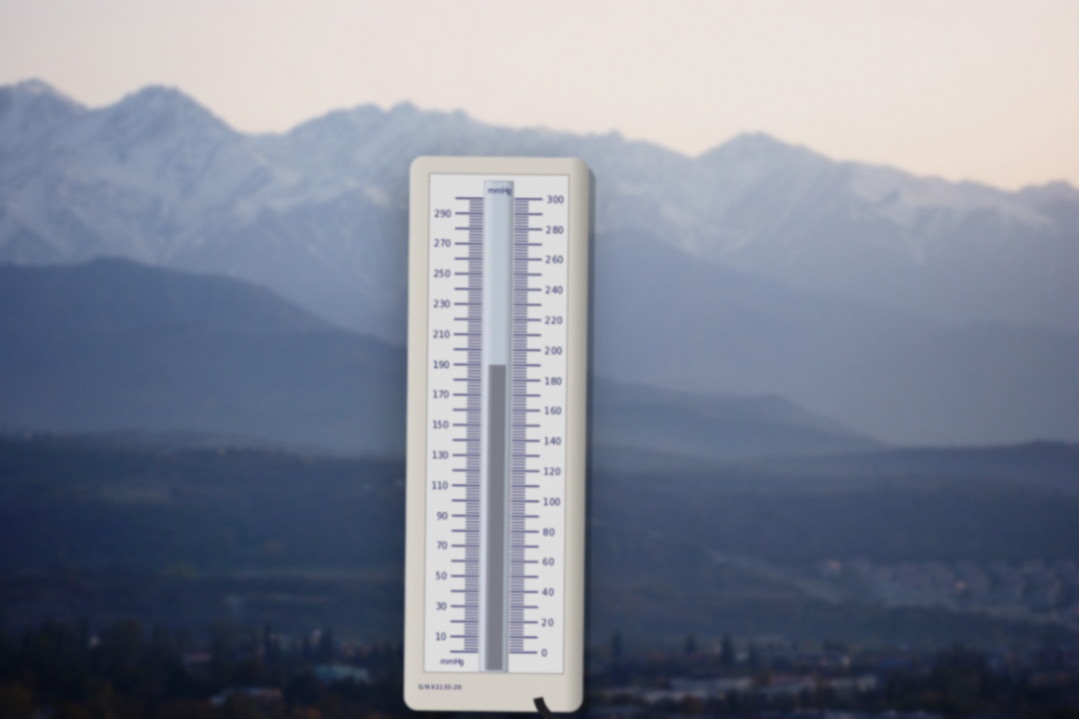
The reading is 190 mmHg
